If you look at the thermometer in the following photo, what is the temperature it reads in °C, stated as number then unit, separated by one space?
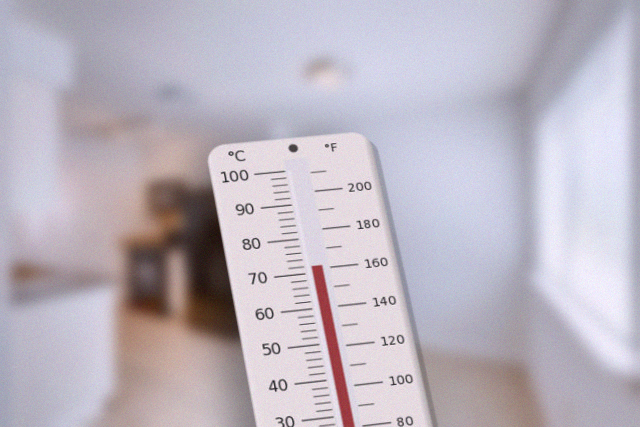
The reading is 72 °C
